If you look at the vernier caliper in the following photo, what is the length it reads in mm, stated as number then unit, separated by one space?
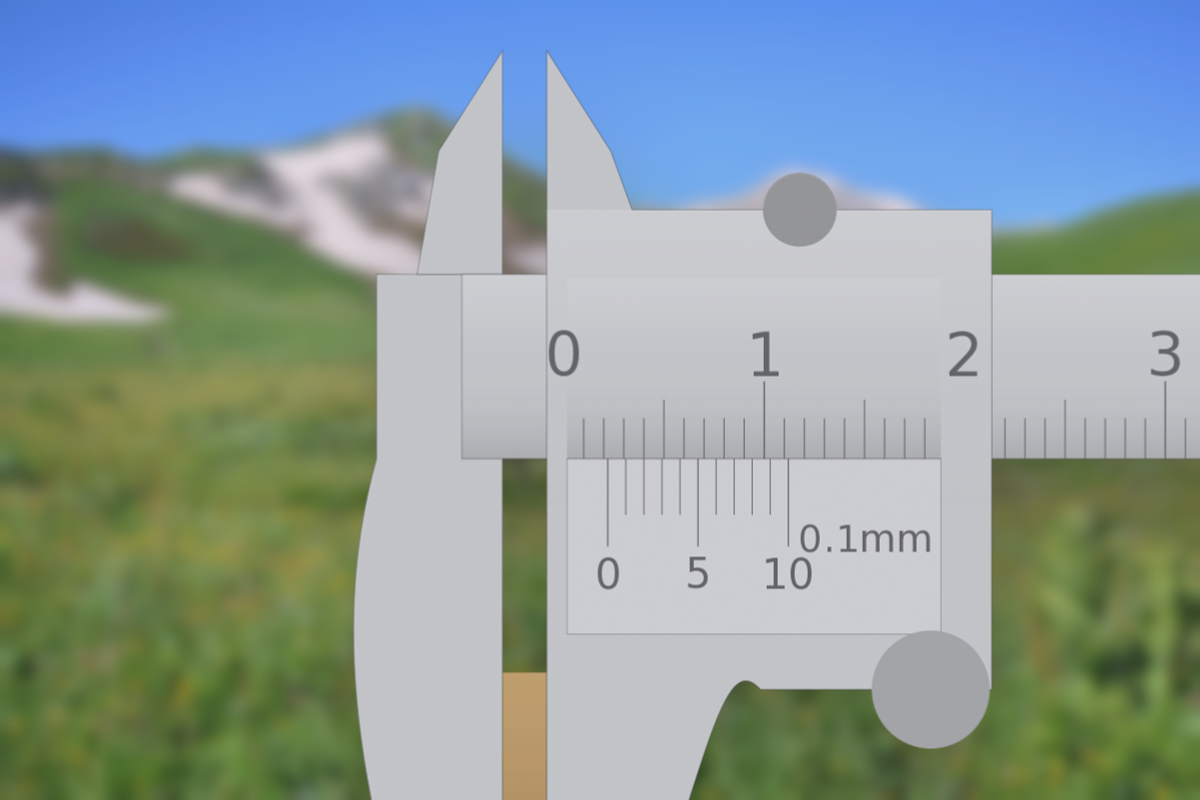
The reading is 2.2 mm
